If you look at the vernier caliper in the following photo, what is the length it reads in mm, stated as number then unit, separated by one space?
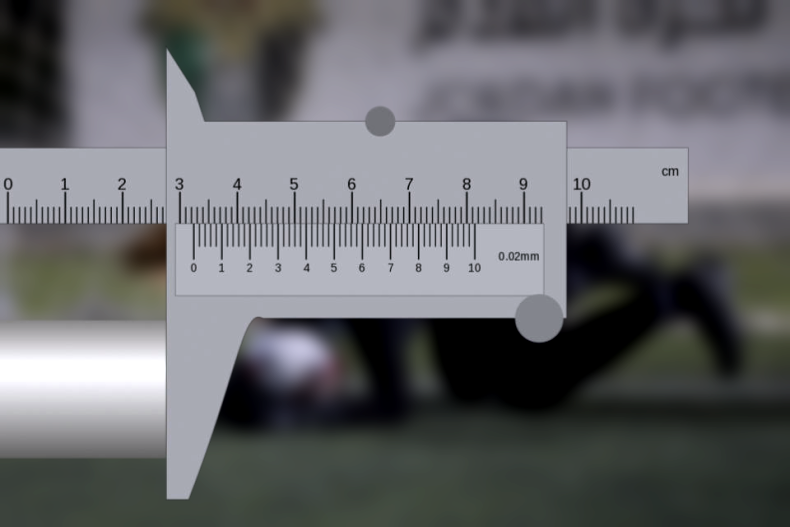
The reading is 32.4 mm
